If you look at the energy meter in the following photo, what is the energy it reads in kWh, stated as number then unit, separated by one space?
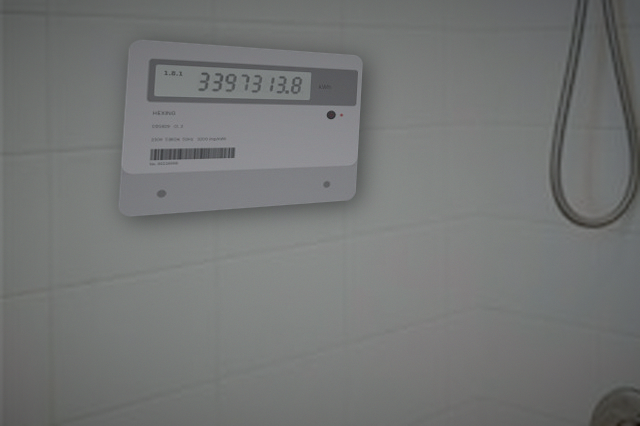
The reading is 3397313.8 kWh
